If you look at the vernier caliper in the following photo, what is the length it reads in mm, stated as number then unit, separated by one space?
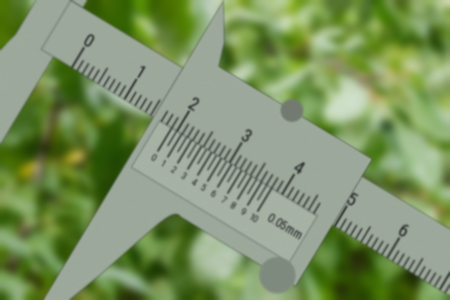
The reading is 19.0 mm
